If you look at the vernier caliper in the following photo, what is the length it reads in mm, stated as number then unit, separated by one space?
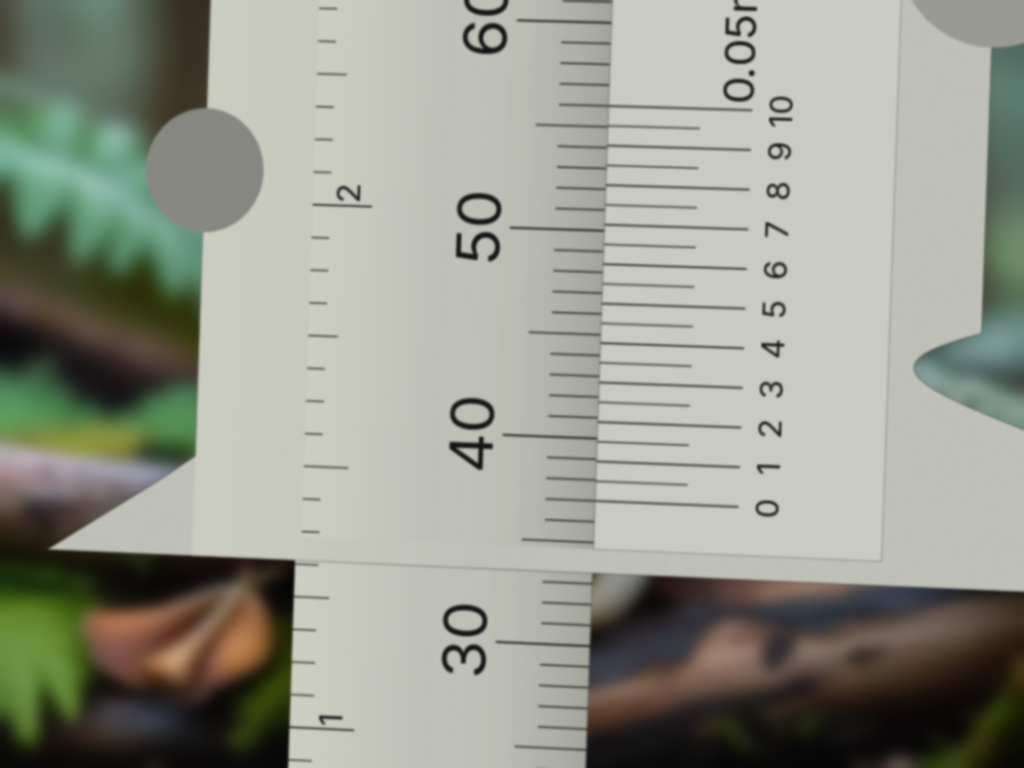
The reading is 37.0 mm
